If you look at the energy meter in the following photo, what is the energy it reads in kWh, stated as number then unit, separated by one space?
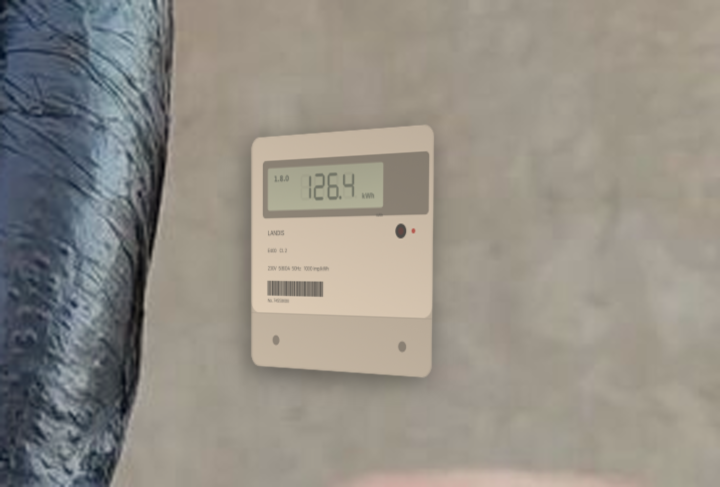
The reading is 126.4 kWh
